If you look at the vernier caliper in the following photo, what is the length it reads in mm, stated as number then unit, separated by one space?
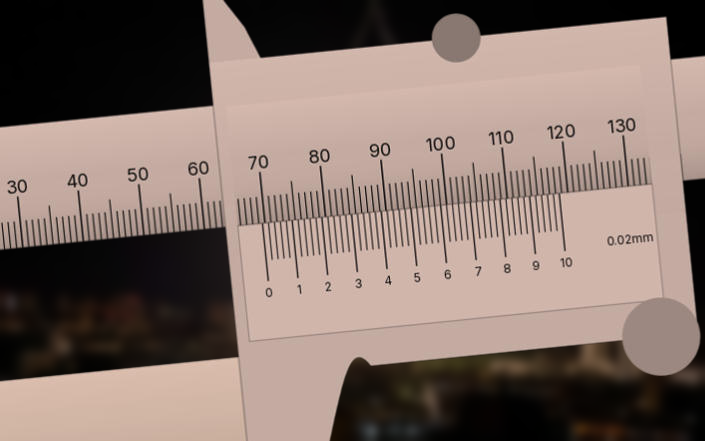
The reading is 69.6 mm
